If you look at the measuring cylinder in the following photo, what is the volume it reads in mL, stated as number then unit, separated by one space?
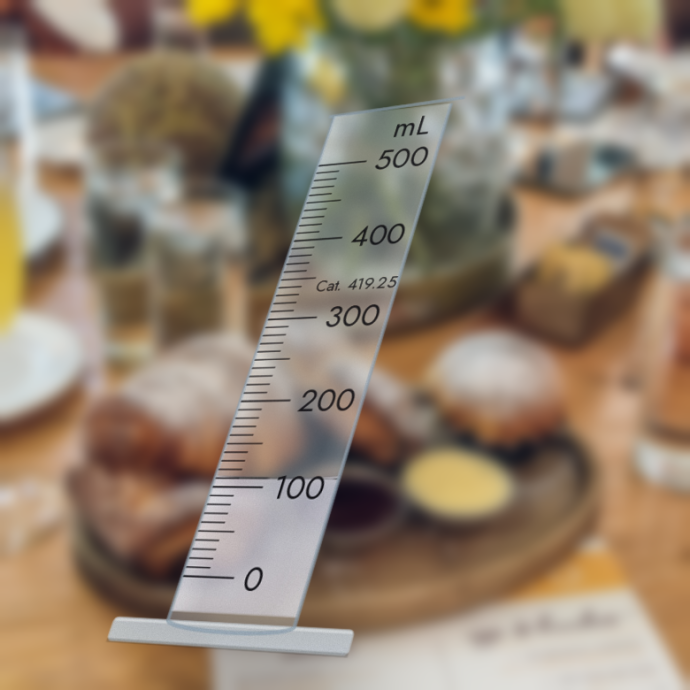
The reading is 110 mL
